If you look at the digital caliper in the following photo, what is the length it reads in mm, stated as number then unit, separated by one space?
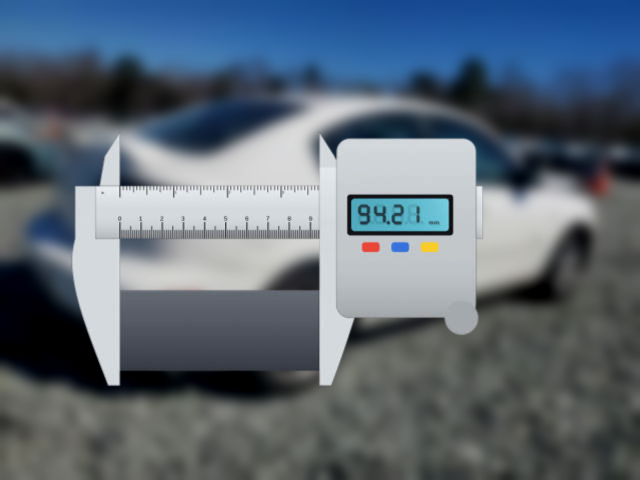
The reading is 94.21 mm
